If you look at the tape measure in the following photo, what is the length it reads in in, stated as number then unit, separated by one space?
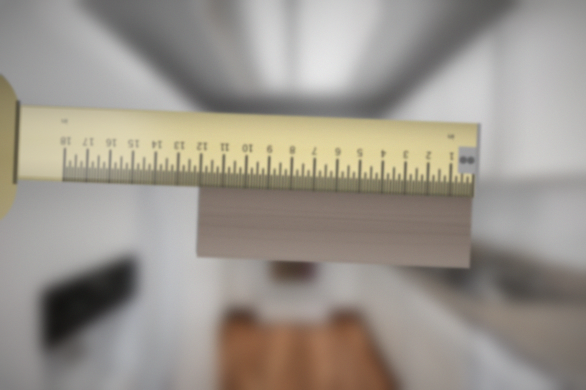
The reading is 12 in
